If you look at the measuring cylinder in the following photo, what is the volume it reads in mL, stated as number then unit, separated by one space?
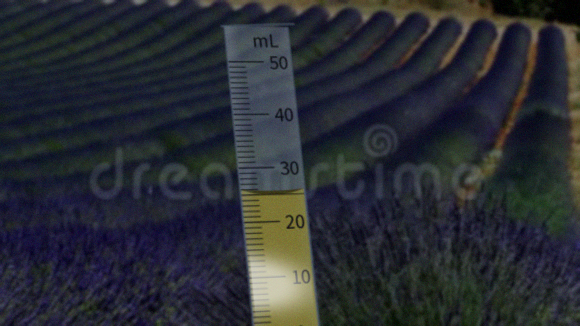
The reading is 25 mL
